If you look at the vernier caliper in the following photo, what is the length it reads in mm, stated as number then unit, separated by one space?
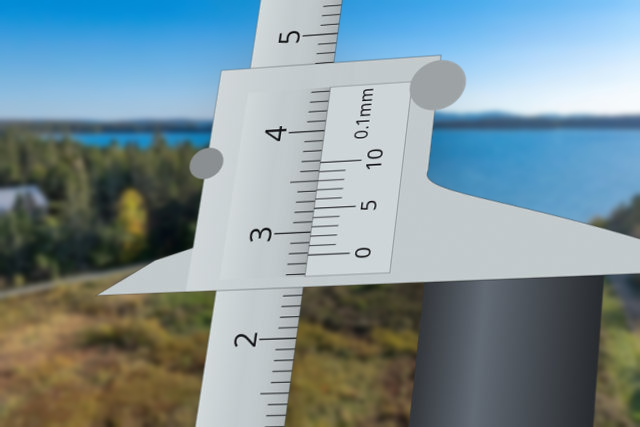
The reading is 27.8 mm
